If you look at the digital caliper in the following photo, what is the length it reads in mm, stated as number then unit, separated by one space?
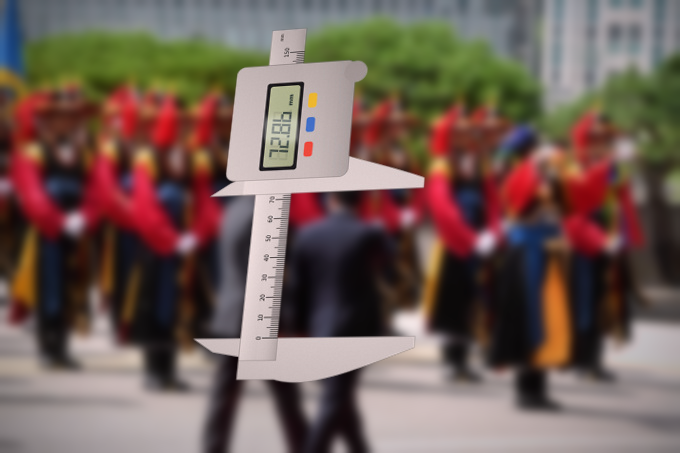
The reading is 72.86 mm
